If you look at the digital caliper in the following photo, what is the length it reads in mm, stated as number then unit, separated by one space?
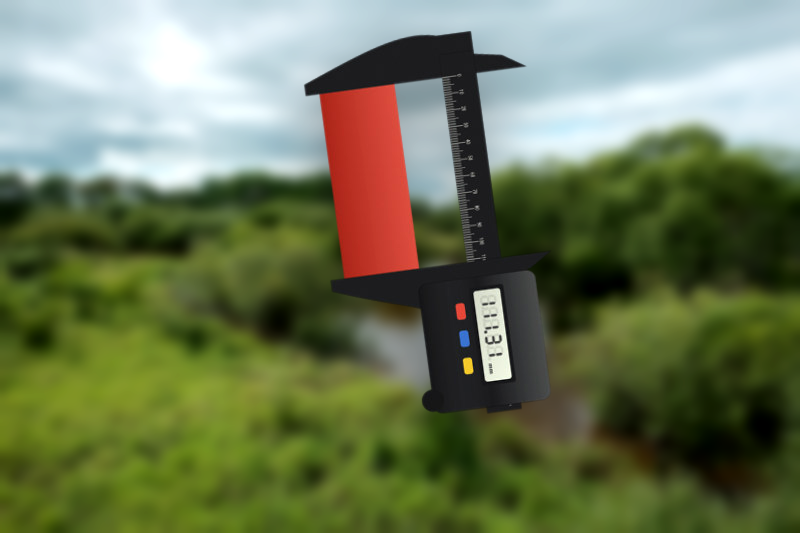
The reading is 111.31 mm
